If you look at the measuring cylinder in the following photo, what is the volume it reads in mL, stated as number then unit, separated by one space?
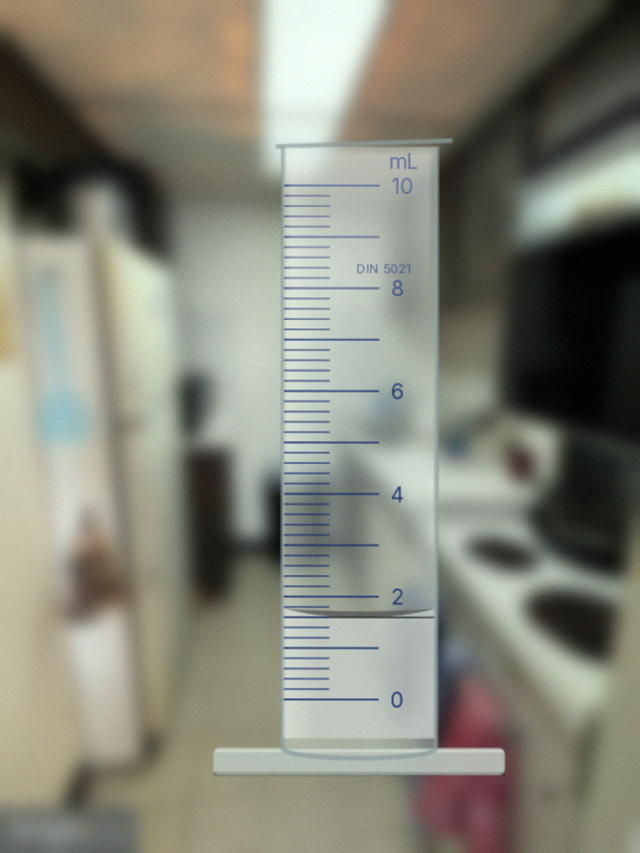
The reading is 1.6 mL
